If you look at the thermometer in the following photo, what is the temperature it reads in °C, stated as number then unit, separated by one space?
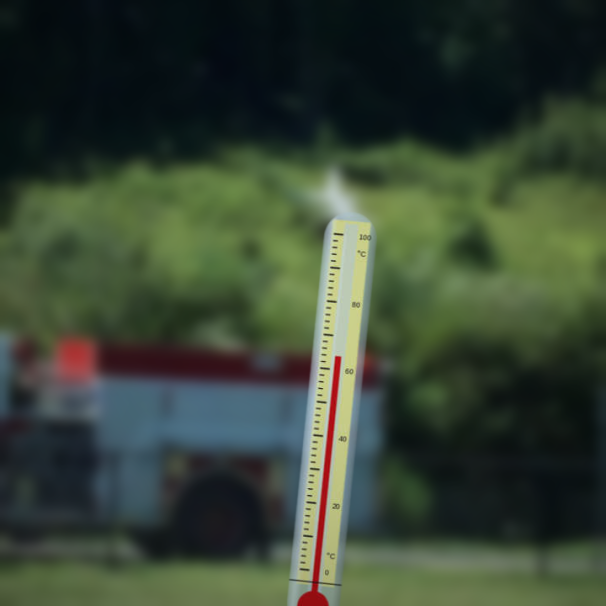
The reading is 64 °C
